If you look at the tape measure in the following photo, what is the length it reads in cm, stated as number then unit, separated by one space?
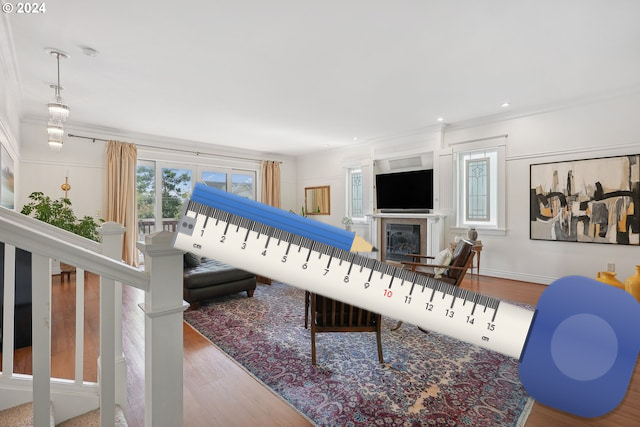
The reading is 9 cm
